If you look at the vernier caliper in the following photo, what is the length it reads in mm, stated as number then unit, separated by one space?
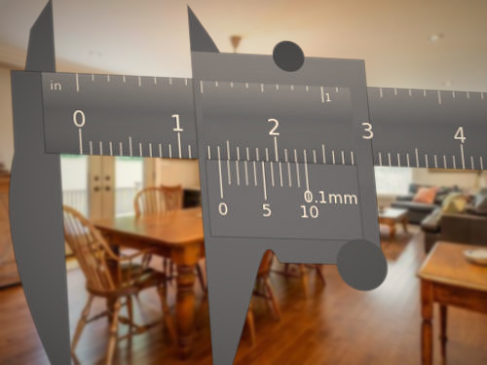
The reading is 14.0 mm
